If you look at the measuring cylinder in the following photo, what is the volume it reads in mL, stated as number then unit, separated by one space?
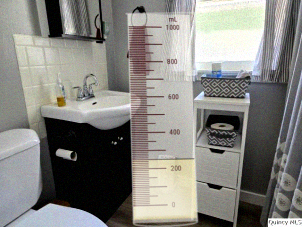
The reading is 250 mL
